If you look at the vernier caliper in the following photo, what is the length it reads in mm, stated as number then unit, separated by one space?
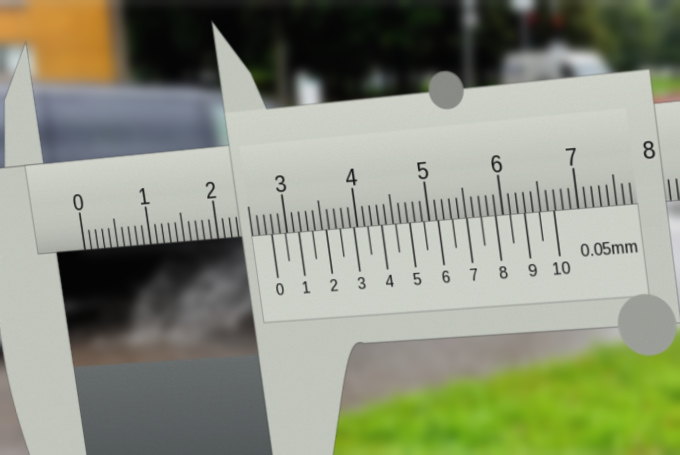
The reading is 27.8 mm
